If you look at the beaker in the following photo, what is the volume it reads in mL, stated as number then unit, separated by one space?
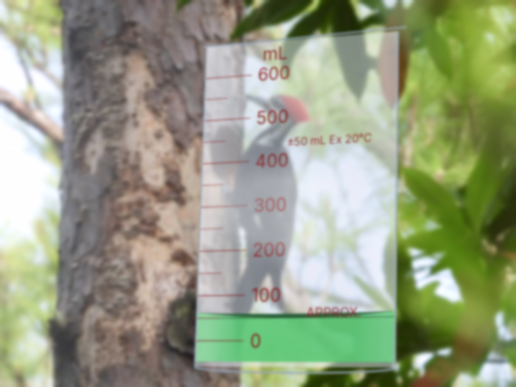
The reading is 50 mL
